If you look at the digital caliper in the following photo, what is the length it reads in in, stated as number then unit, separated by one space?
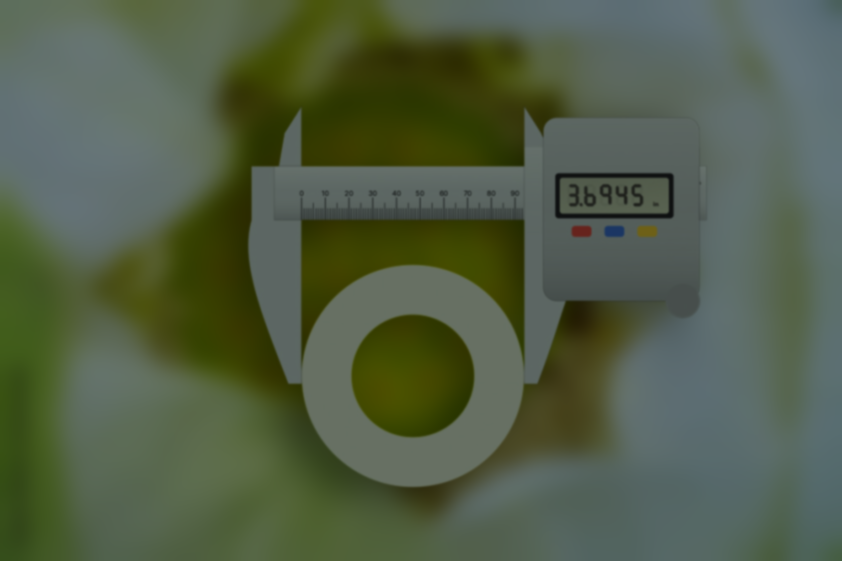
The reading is 3.6945 in
